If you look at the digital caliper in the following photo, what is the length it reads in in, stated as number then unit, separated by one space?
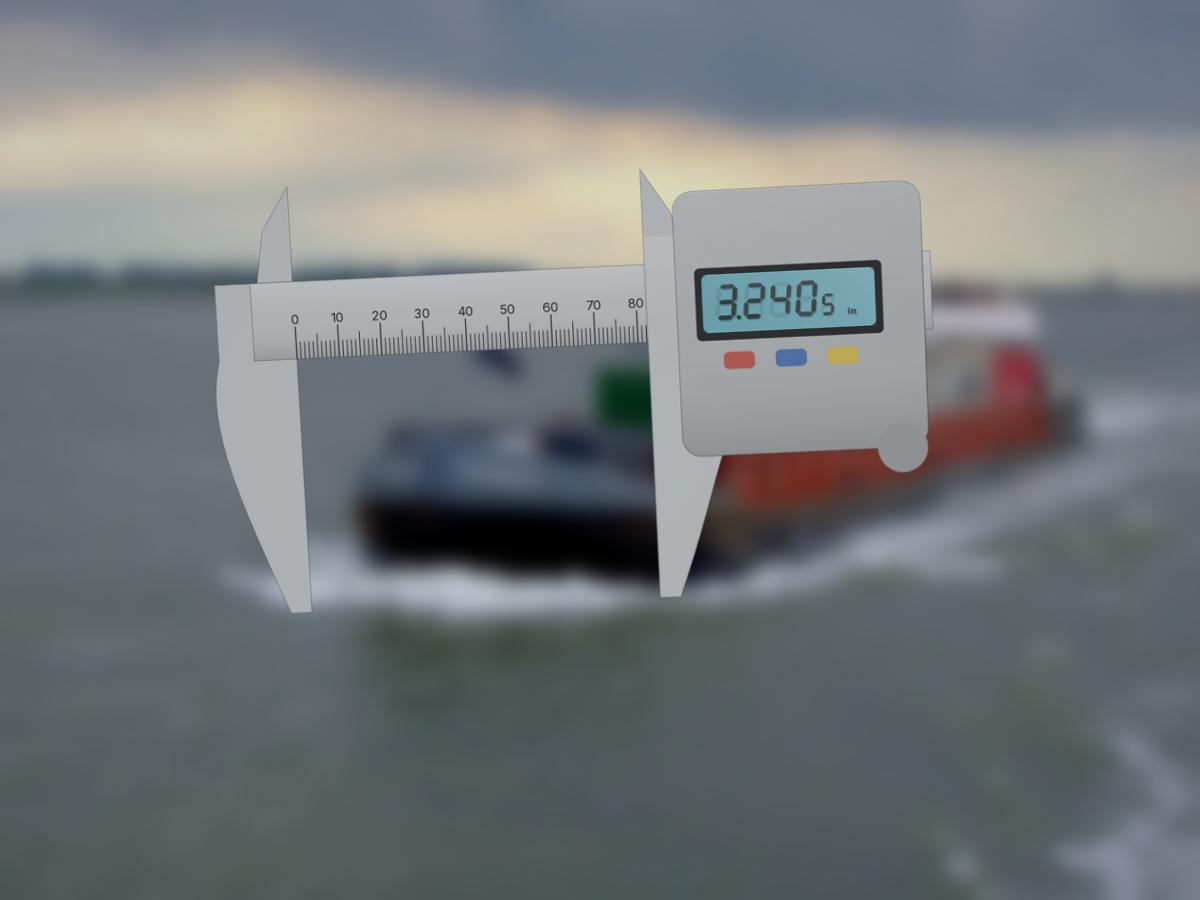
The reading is 3.2405 in
